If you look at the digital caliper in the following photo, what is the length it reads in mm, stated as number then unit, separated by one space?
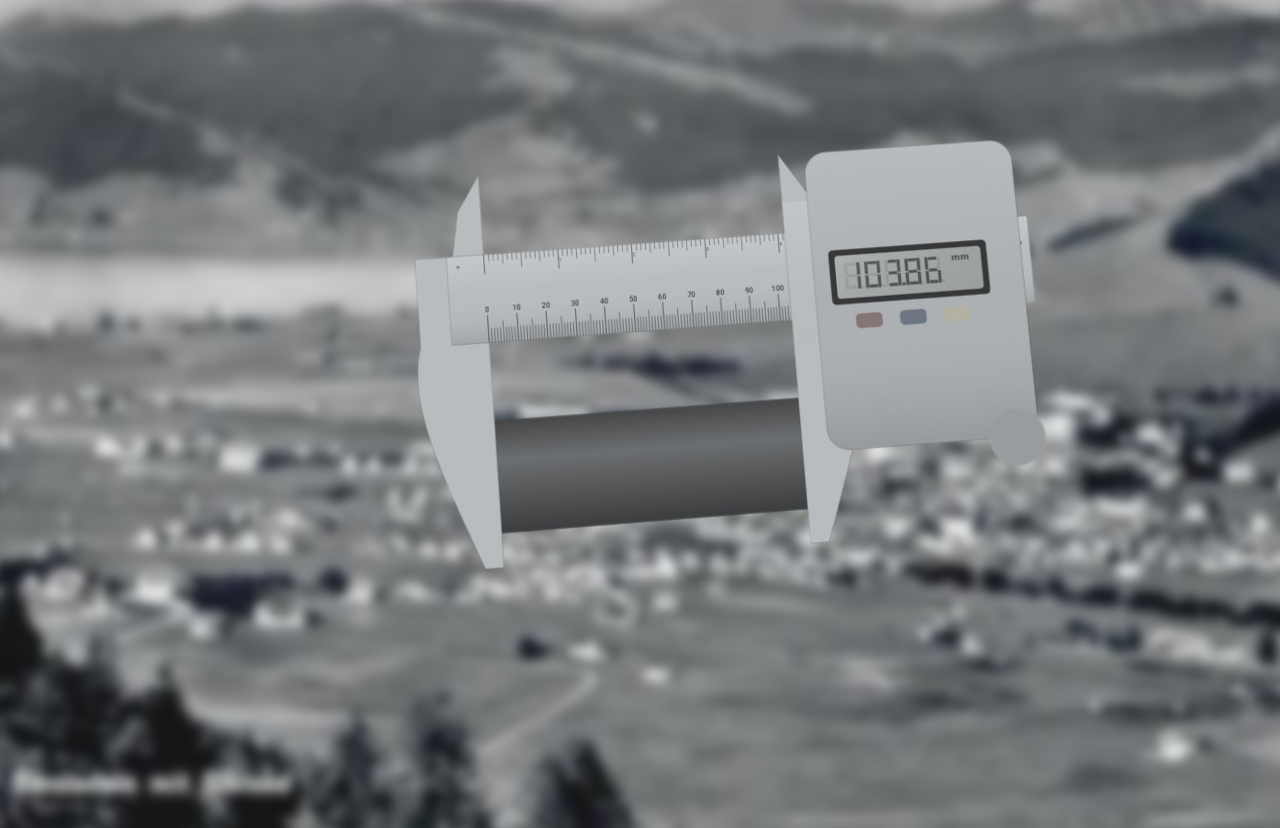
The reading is 103.86 mm
